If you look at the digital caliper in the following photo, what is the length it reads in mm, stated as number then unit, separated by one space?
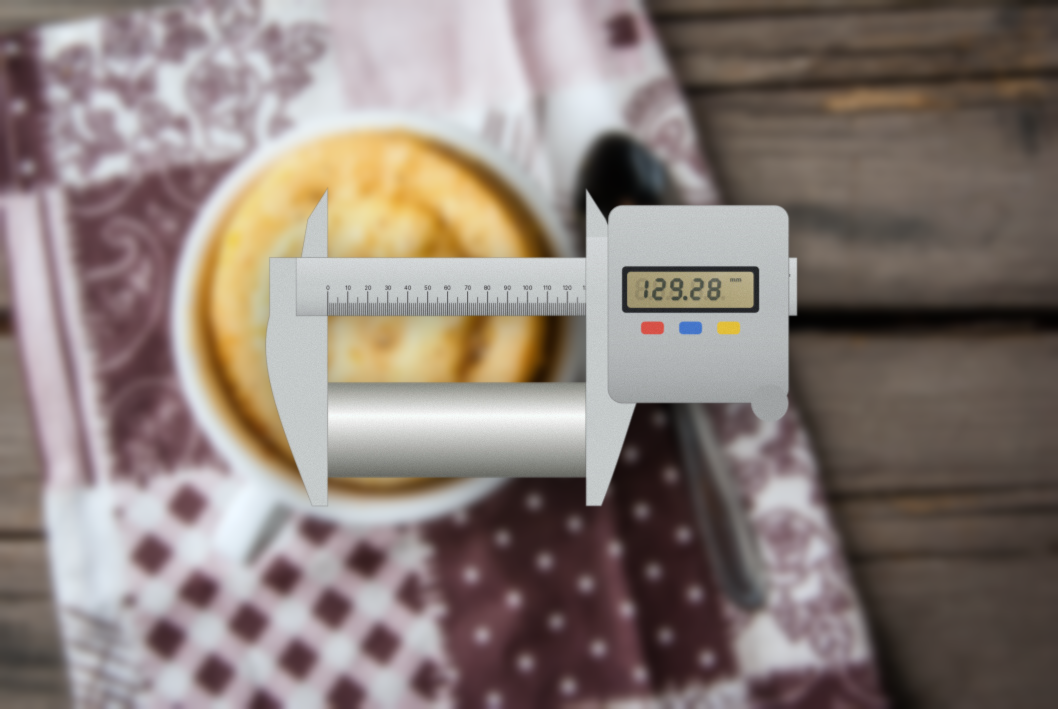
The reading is 129.28 mm
